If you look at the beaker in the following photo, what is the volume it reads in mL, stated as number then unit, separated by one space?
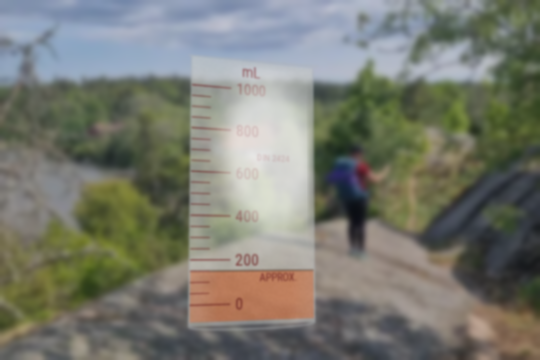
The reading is 150 mL
